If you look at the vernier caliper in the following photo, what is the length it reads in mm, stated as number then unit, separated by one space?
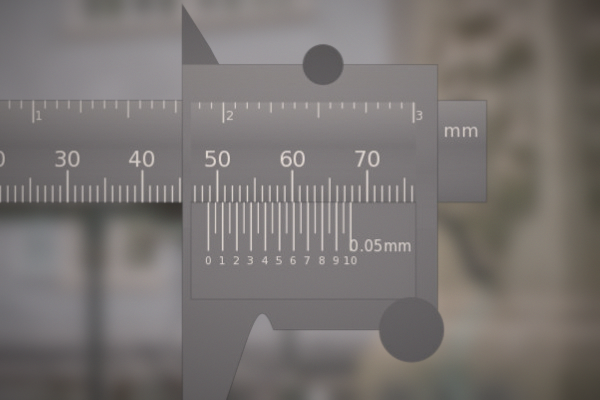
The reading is 48.8 mm
